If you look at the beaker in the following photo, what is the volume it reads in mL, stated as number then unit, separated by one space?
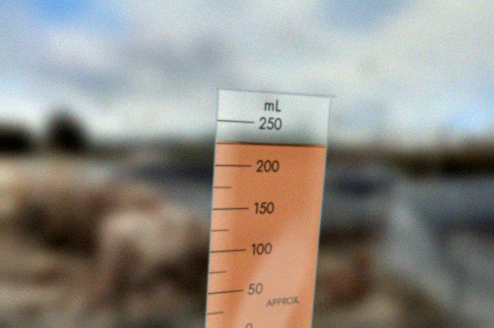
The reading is 225 mL
